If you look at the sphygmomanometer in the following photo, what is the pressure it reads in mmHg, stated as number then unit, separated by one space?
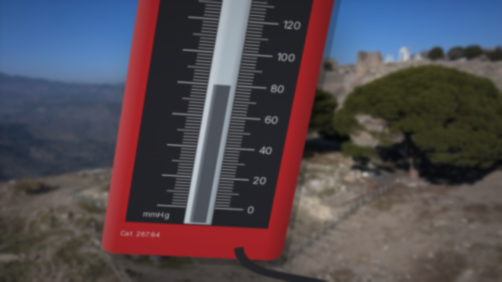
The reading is 80 mmHg
